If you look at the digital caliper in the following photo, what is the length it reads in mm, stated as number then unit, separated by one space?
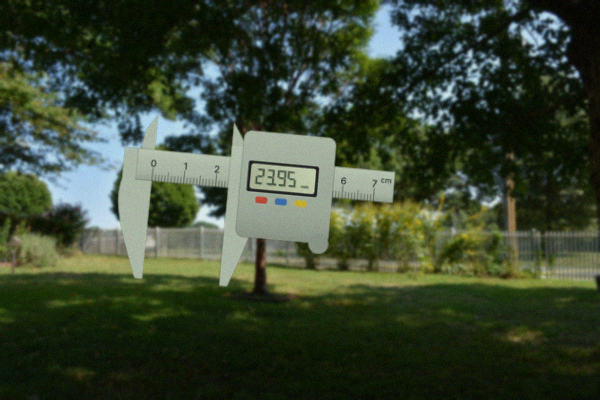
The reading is 23.95 mm
